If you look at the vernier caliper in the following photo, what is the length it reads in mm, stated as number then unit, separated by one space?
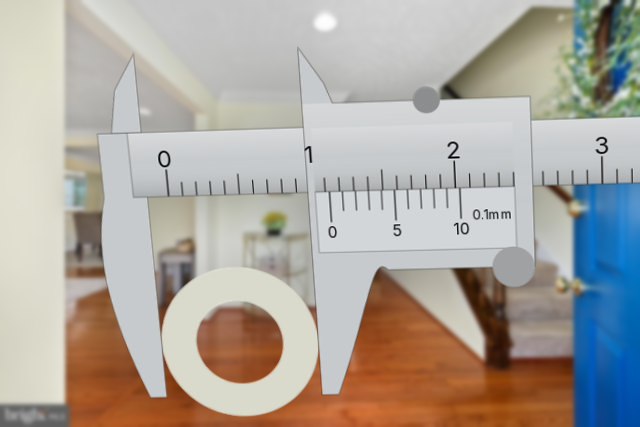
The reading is 11.3 mm
